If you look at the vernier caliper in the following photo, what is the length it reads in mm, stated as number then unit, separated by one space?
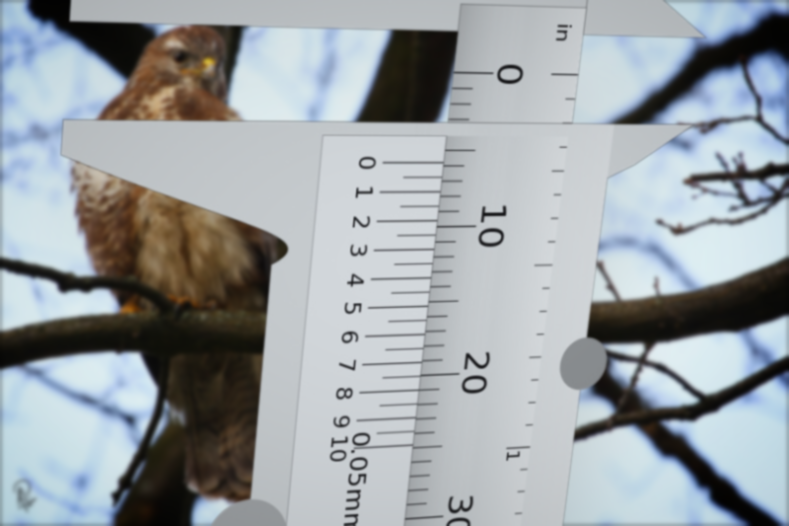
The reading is 5.8 mm
